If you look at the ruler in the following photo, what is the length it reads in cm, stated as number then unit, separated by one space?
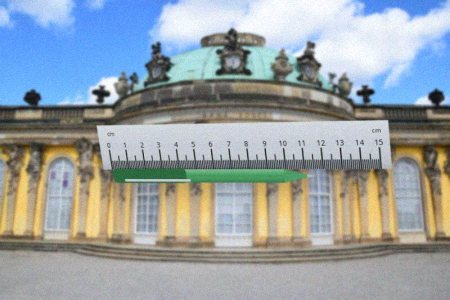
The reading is 11.5 cm
